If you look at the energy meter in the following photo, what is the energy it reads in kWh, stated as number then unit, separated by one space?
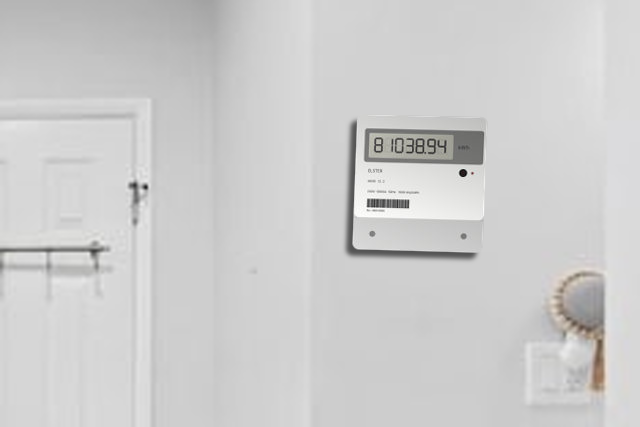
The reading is 81038.94 kWh
